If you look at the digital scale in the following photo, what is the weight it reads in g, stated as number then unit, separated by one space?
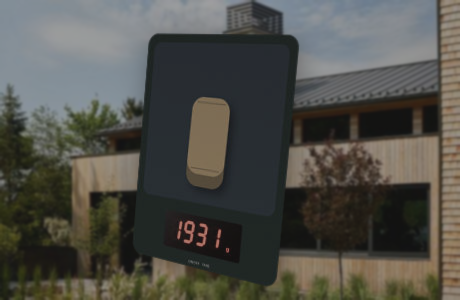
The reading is 1931 g
